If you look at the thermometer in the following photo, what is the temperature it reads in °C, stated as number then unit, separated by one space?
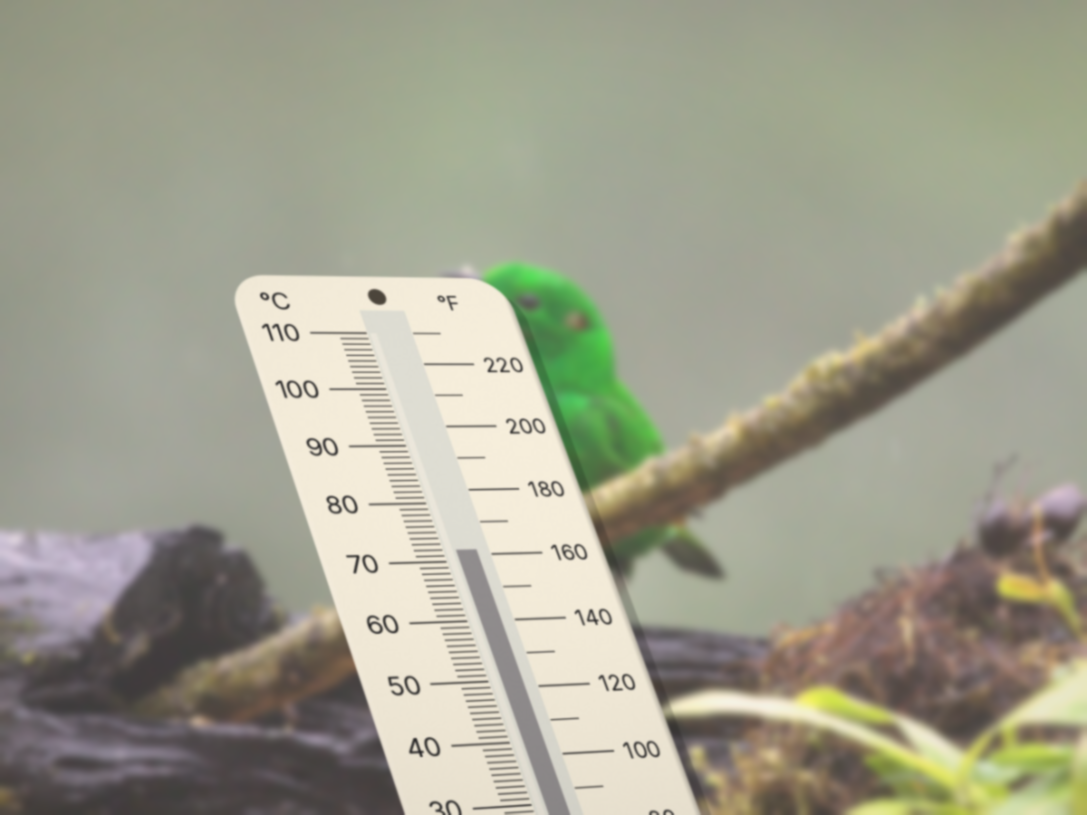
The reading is 72 °C
